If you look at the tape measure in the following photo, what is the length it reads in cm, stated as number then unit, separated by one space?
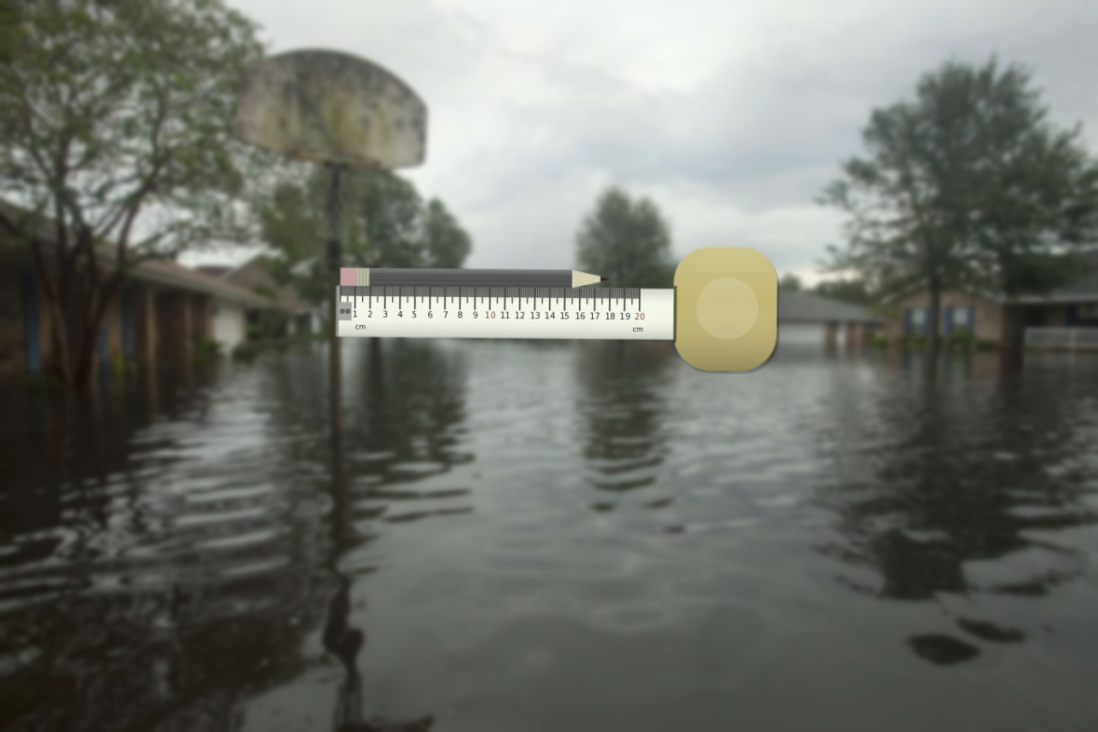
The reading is 18 cm
